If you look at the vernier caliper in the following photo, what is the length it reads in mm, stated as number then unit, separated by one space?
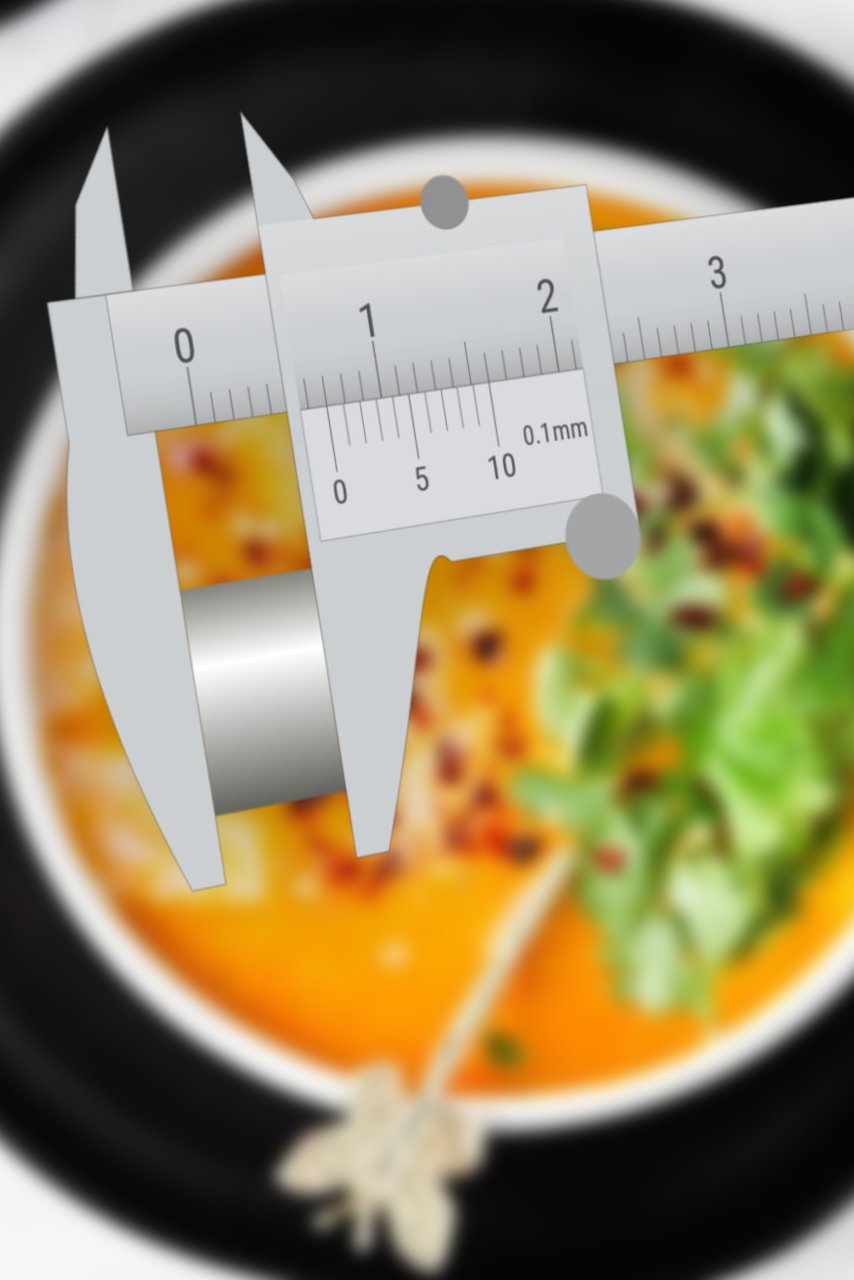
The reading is 7.0 mm
